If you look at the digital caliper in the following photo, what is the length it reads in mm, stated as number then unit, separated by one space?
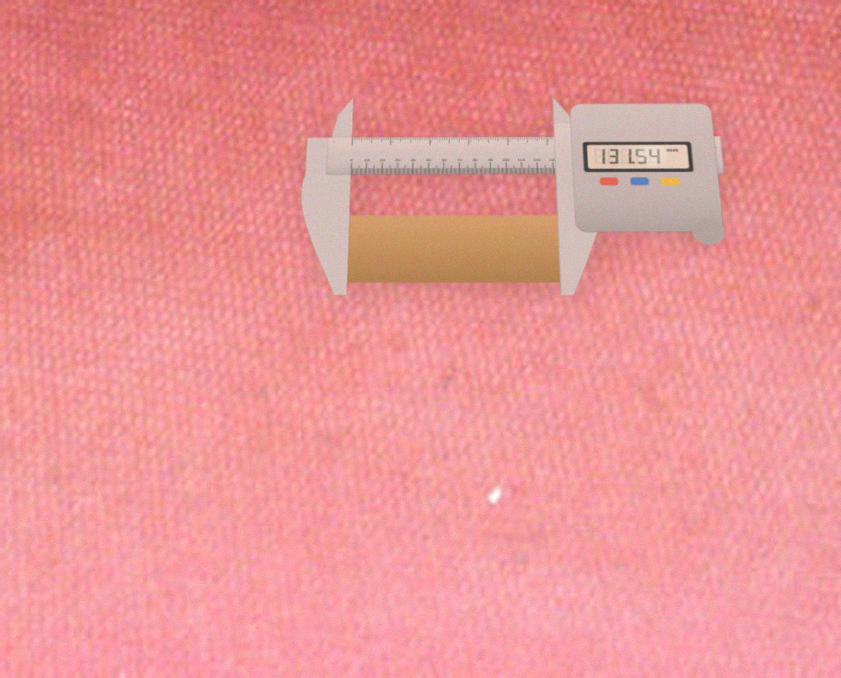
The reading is 131.54 mm
